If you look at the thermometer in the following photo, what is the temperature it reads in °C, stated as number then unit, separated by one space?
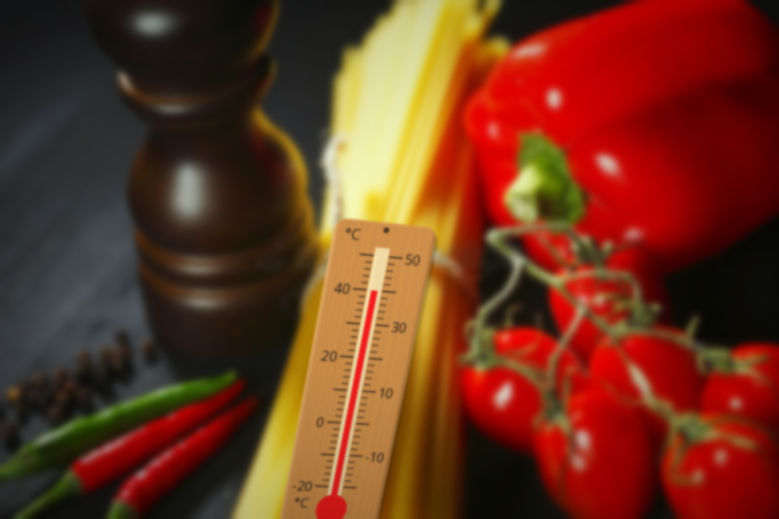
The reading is 40 °C
